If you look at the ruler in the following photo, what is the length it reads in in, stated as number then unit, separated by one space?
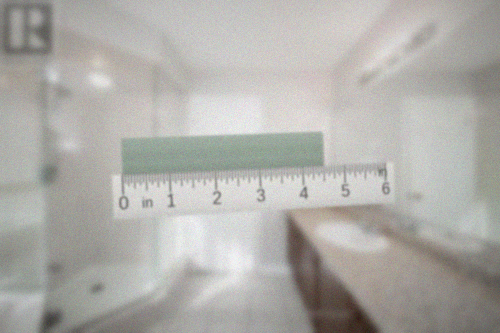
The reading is 4.5 in
